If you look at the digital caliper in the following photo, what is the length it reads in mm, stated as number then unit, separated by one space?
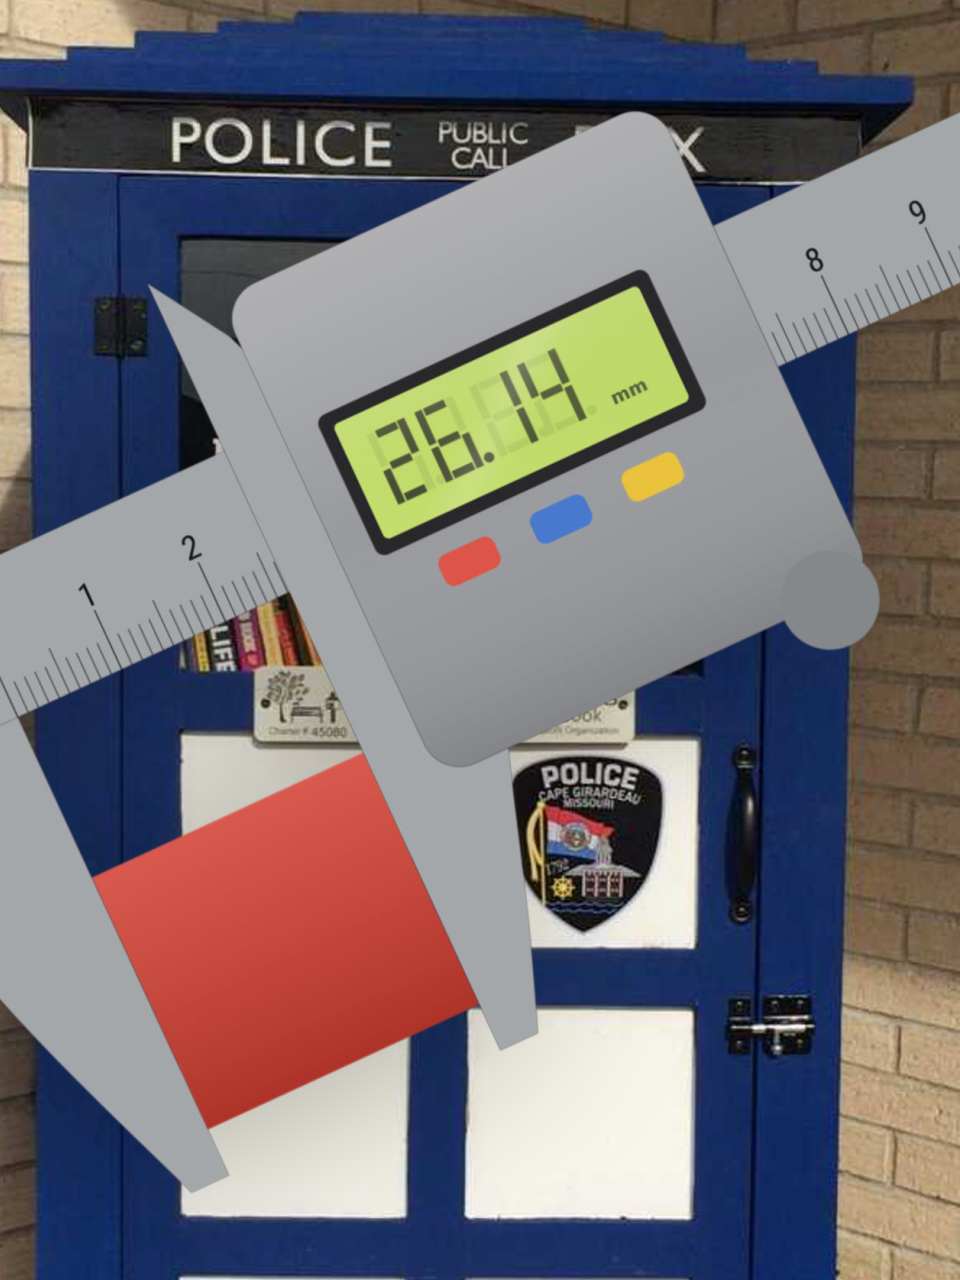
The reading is 26.14 mm
